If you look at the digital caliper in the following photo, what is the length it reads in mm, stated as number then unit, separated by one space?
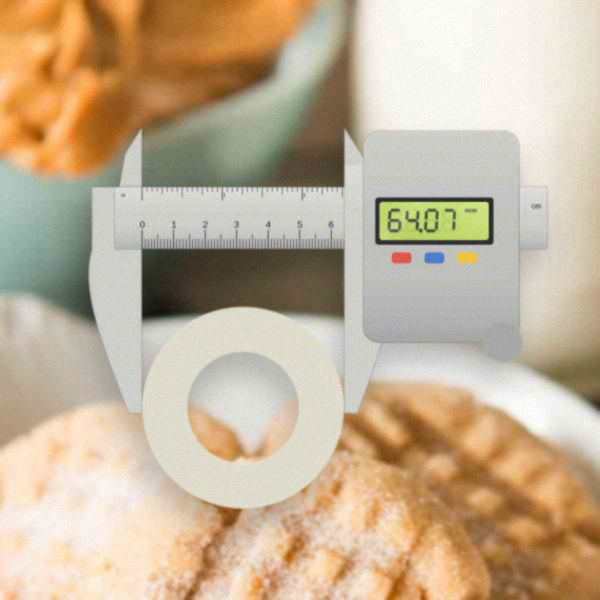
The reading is 64.07 mm
